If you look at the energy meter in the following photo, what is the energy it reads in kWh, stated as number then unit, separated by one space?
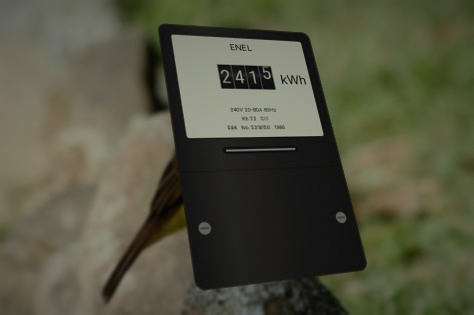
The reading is 2415 kWh
